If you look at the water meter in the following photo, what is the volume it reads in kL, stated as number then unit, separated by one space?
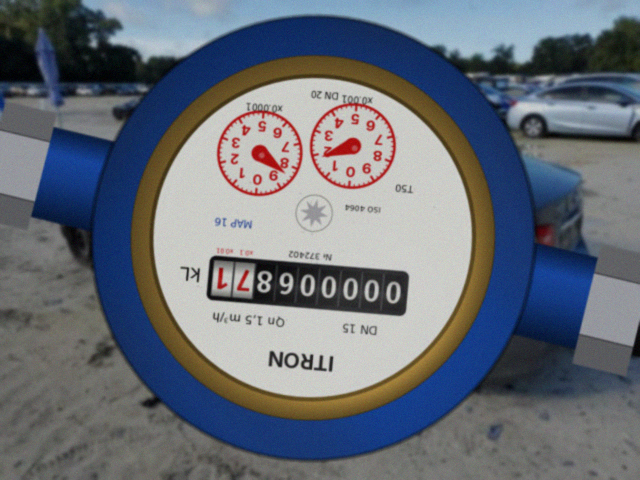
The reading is 68.7118 kL
